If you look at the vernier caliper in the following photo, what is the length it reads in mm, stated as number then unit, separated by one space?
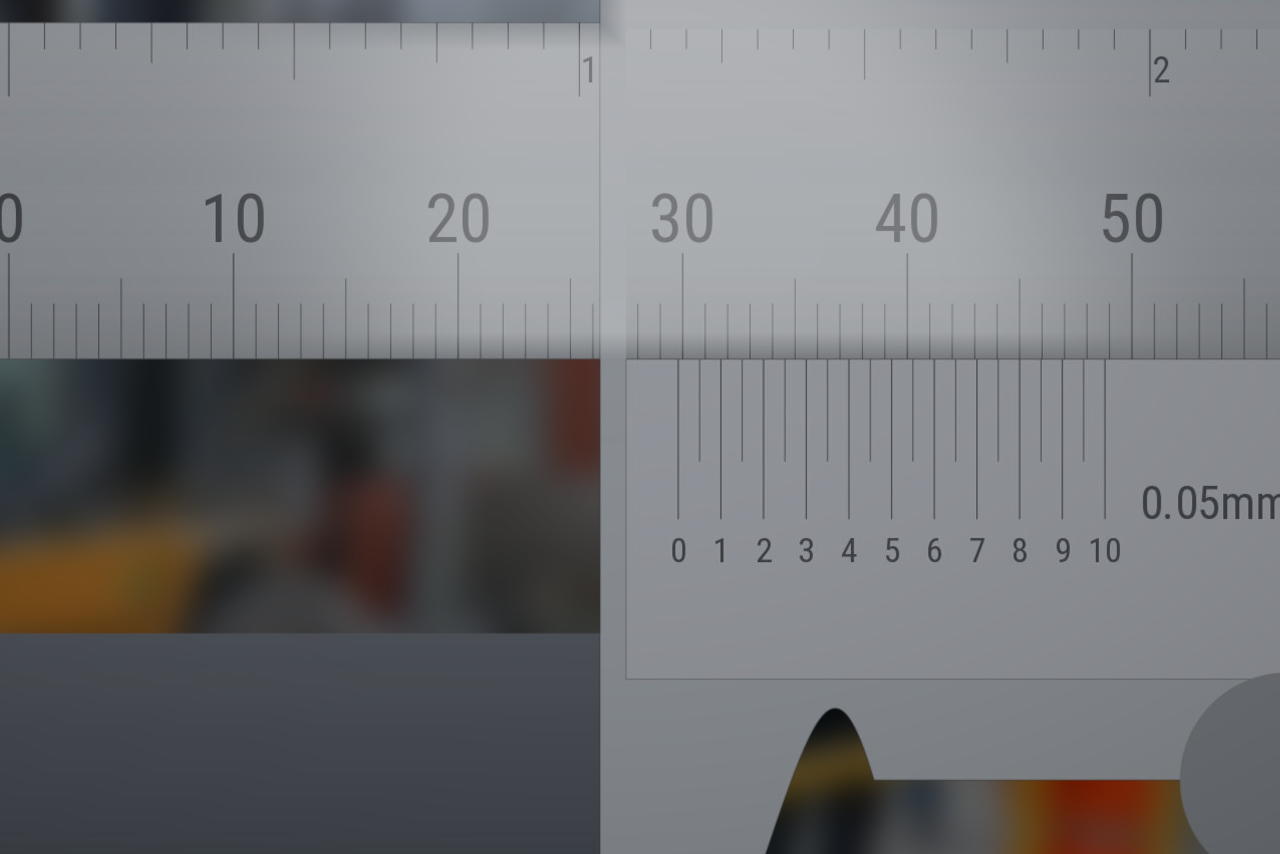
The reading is 29.8 mm
